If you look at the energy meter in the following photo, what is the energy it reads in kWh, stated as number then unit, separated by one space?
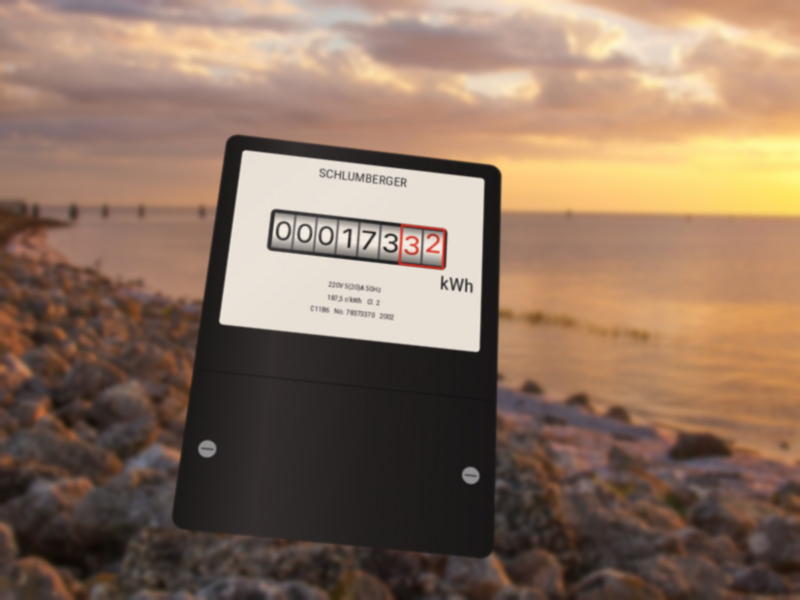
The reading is 173.32 kWh
